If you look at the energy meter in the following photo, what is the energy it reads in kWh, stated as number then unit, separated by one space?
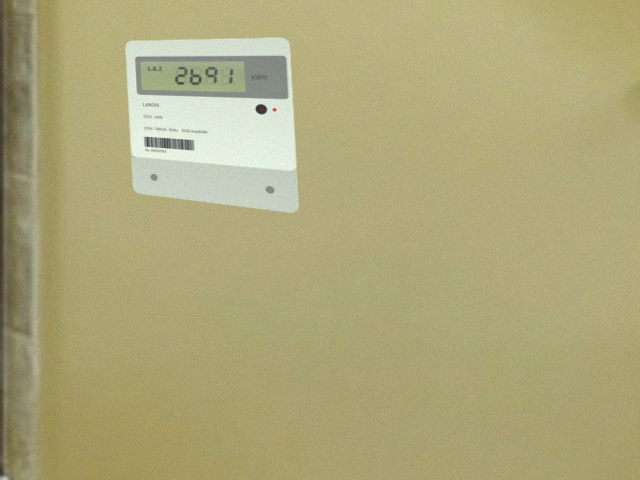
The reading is 2691 kWh
